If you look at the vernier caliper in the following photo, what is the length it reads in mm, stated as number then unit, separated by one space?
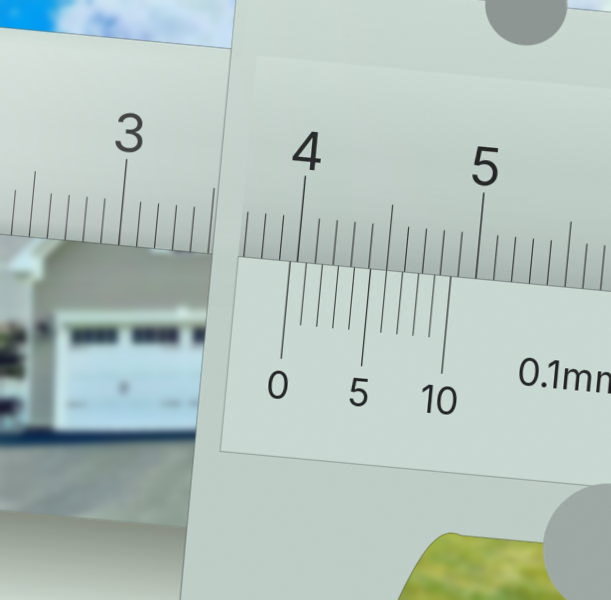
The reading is 39.6 mm
